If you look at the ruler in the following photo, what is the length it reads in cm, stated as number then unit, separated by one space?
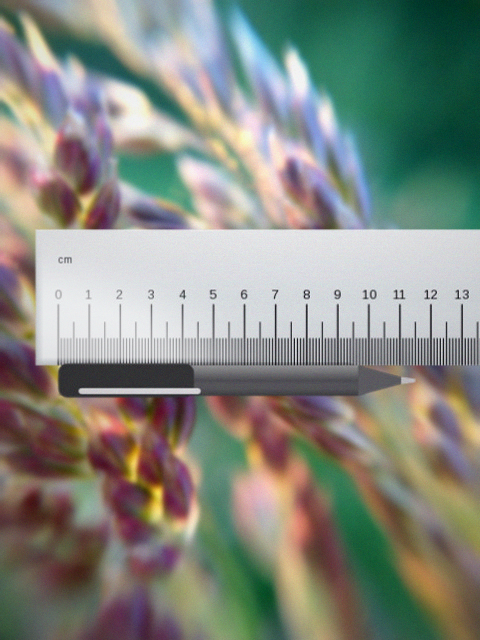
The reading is 11.5 cm
